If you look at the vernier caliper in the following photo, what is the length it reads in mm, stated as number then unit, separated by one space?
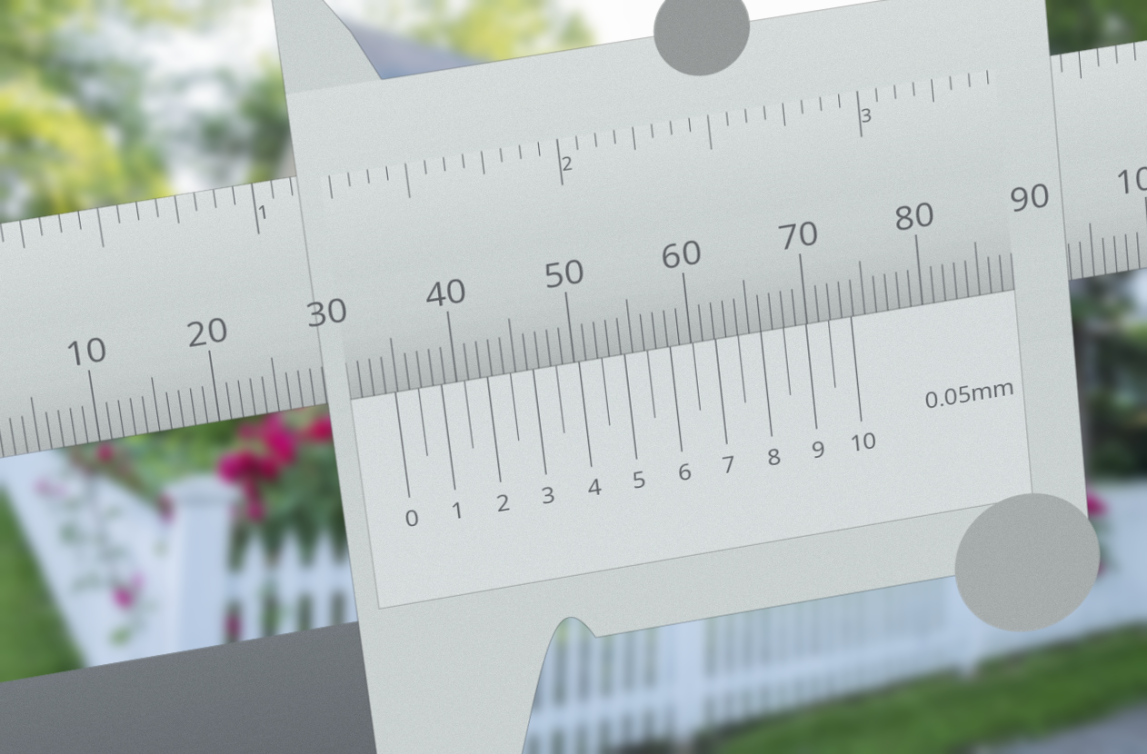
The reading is 34.8 mm
